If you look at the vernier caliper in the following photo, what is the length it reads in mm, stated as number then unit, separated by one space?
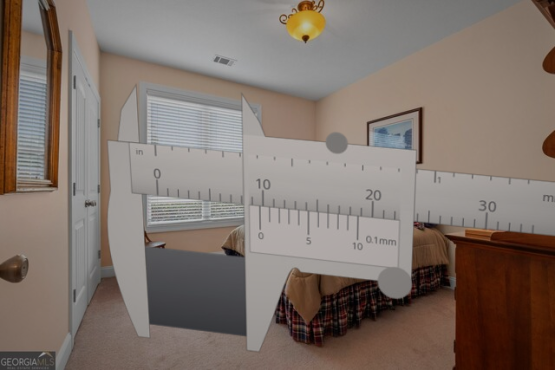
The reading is 9.7 mm
